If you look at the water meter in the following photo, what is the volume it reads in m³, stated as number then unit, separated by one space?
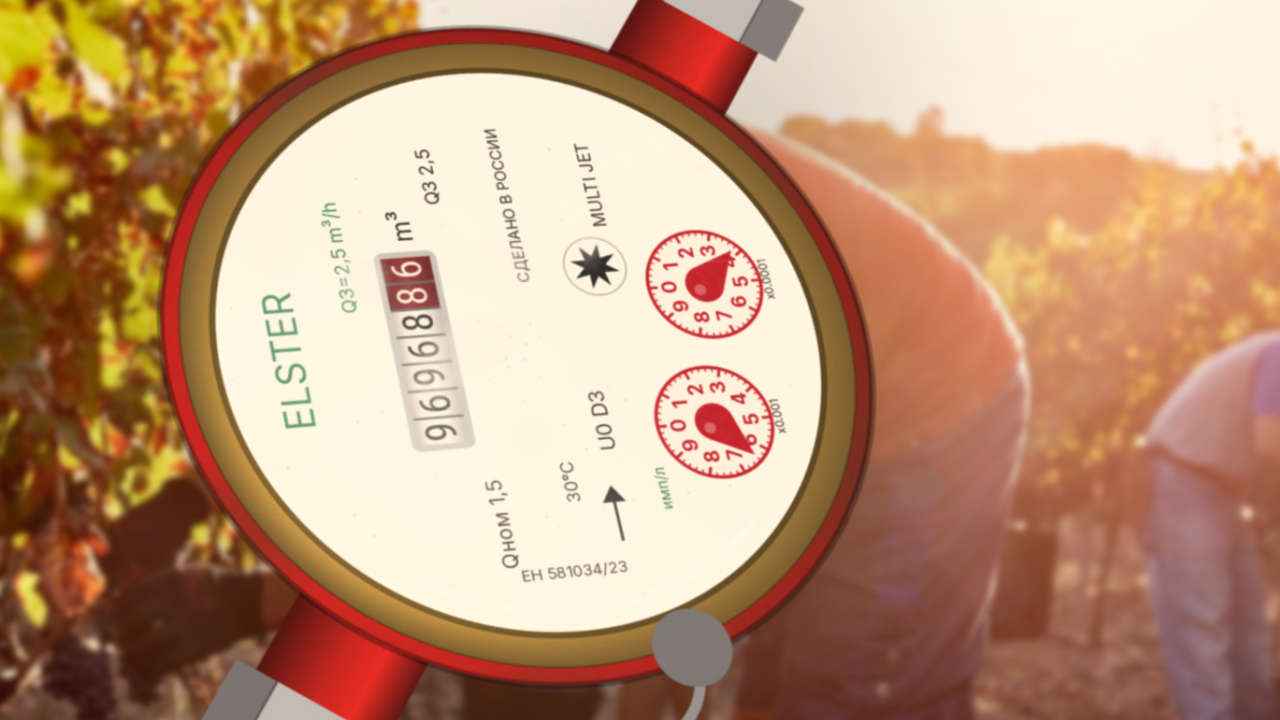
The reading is 96968.8663 m³
